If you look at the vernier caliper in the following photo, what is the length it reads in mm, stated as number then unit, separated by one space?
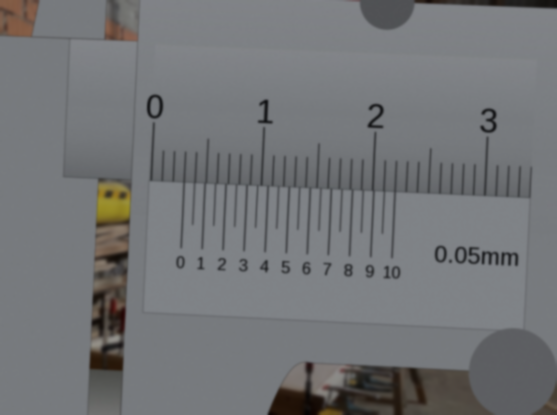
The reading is 3.0 mm
